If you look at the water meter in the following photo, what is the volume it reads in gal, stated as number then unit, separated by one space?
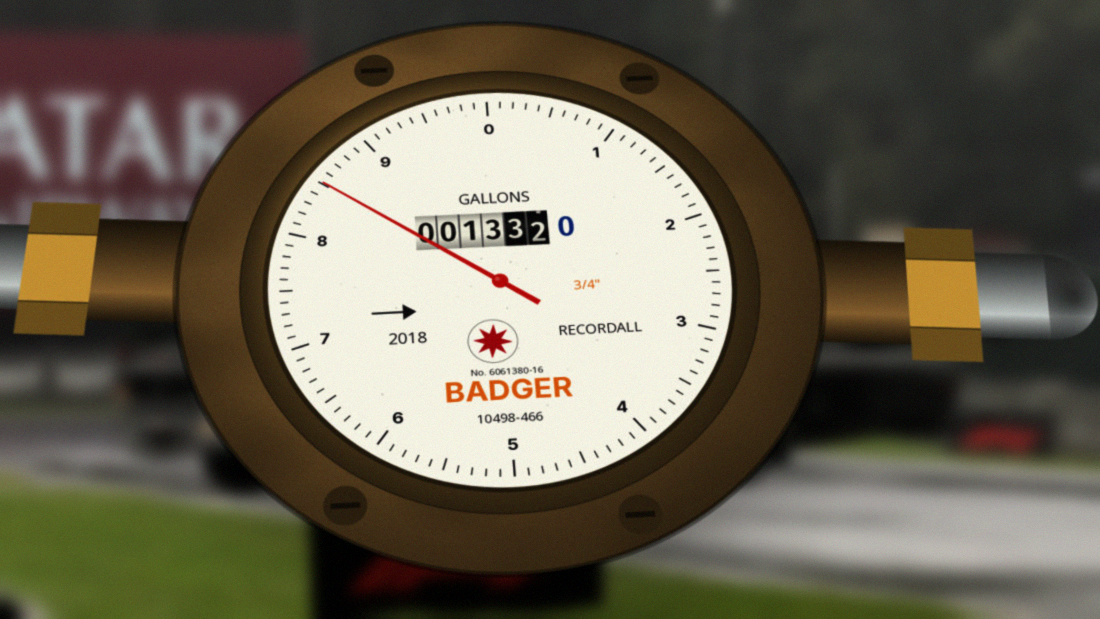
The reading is 13318.5 gal
